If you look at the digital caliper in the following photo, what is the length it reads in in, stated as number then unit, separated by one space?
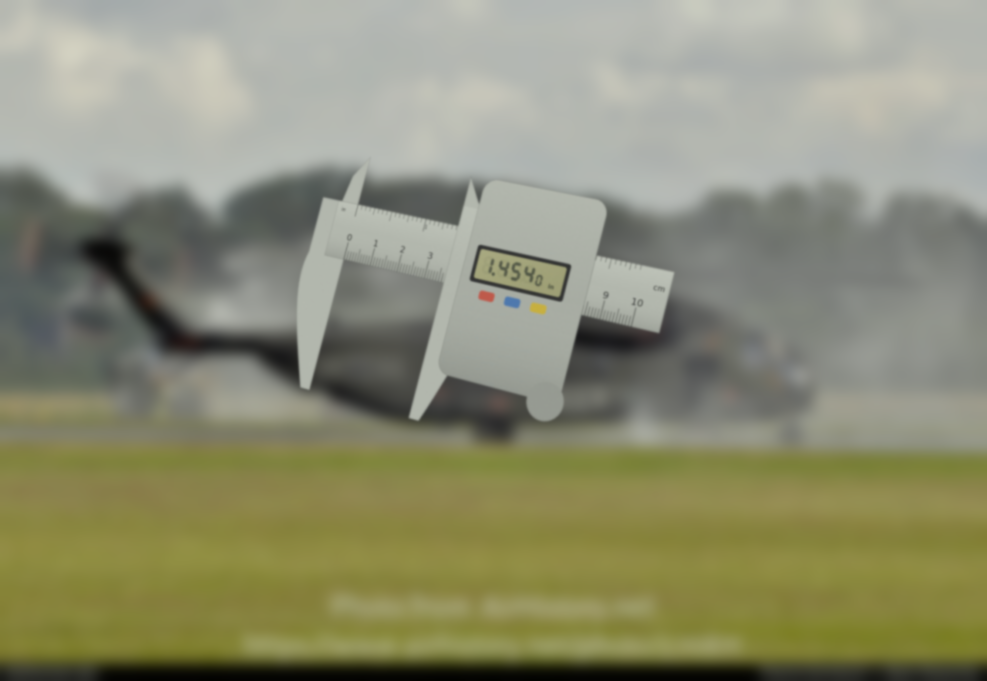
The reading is 1.4540 in
